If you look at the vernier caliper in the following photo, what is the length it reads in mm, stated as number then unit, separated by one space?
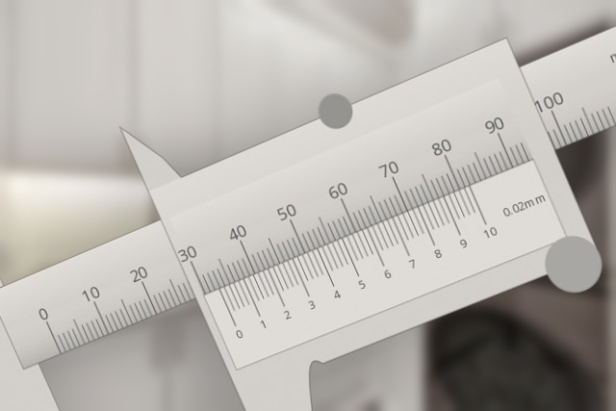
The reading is 32.8 mm
